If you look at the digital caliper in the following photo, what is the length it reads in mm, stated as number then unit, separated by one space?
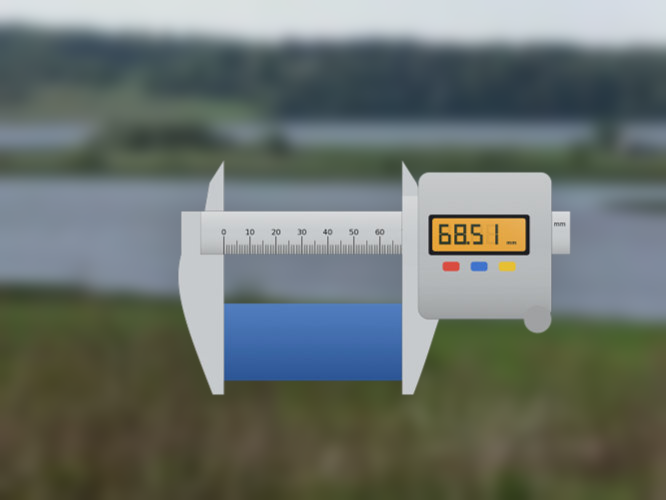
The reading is 68.51 mm
